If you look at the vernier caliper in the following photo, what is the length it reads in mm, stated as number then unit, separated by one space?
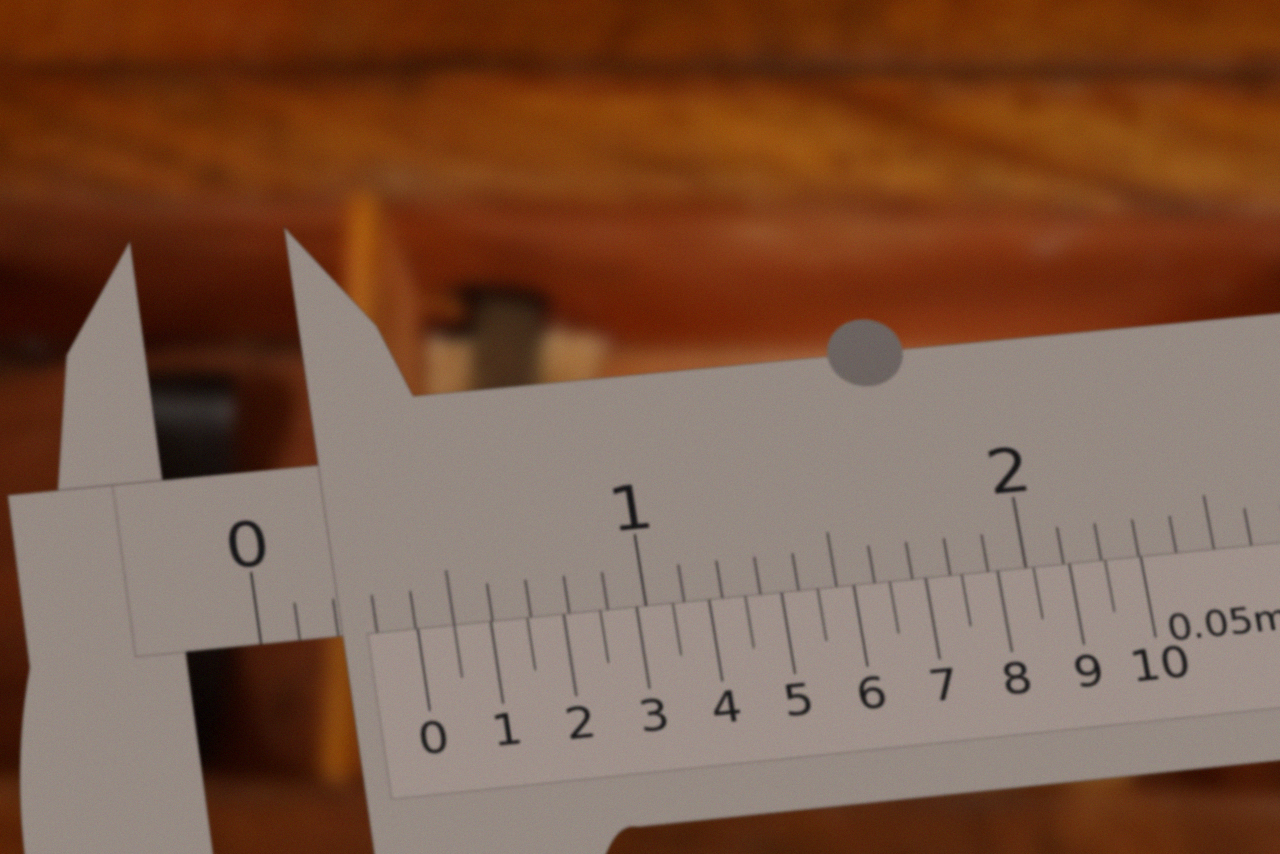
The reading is 4.05 mm
